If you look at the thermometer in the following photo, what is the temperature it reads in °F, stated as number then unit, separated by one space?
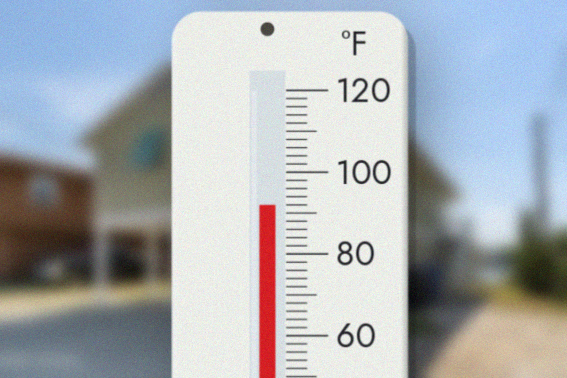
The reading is 92 °F
